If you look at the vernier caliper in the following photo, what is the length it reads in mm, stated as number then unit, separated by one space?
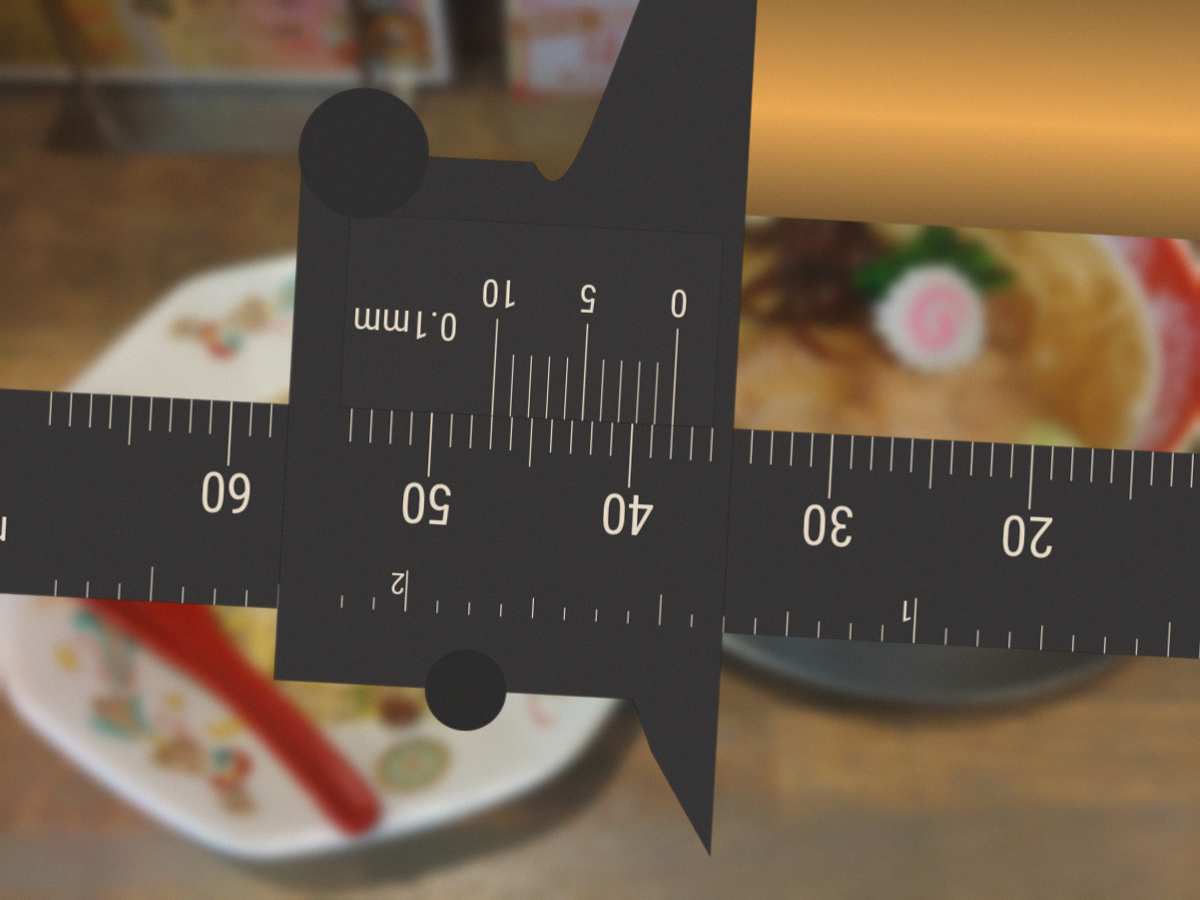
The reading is 38.0 mm
